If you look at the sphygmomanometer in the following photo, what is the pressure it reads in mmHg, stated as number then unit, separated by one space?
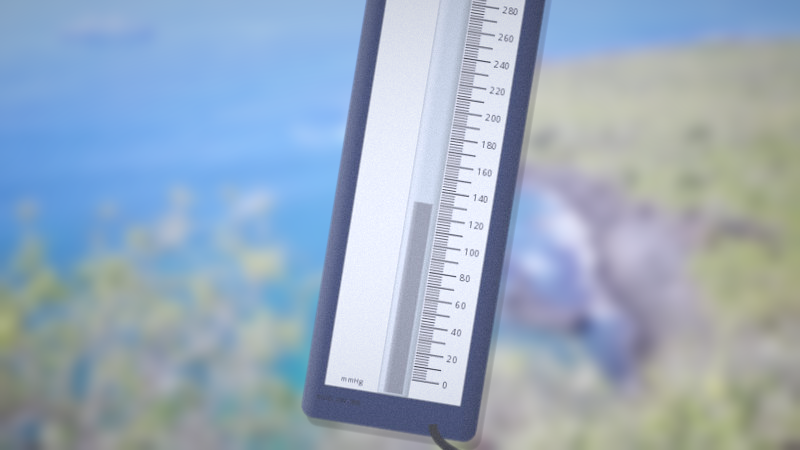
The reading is 130 mmHg
